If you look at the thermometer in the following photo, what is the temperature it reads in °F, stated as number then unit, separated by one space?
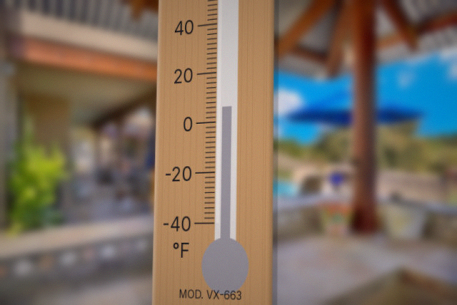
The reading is 6 °F
